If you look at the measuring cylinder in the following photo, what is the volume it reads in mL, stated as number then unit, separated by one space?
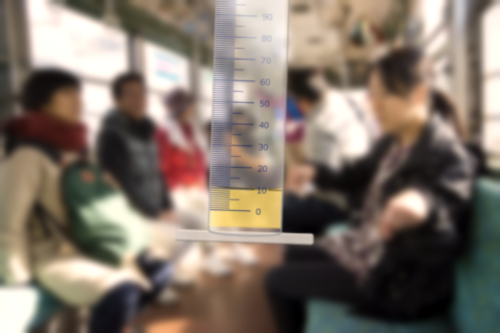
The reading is 10 mL
